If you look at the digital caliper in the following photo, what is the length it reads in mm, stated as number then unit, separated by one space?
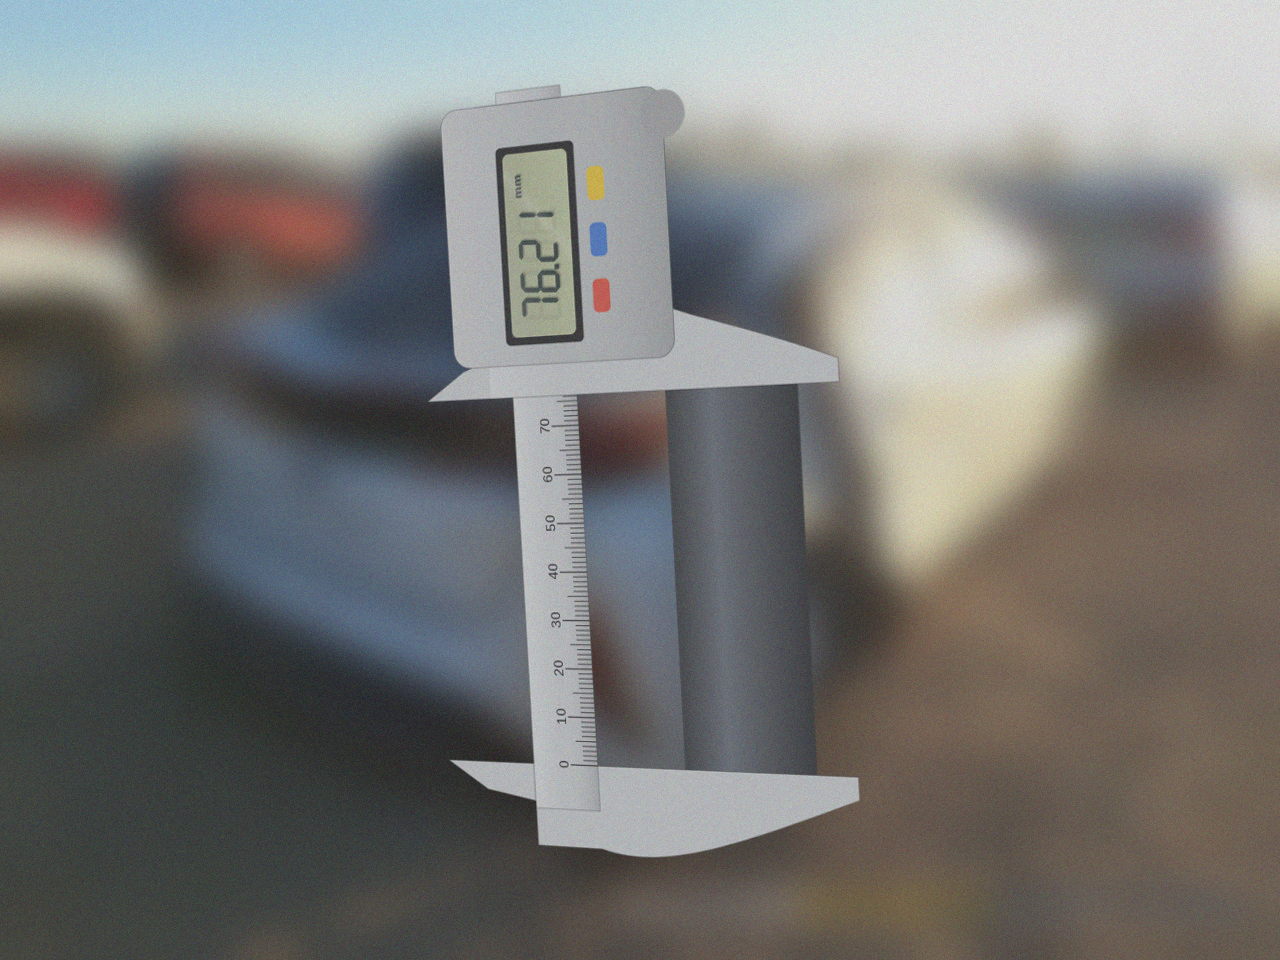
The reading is 76.21 mm
